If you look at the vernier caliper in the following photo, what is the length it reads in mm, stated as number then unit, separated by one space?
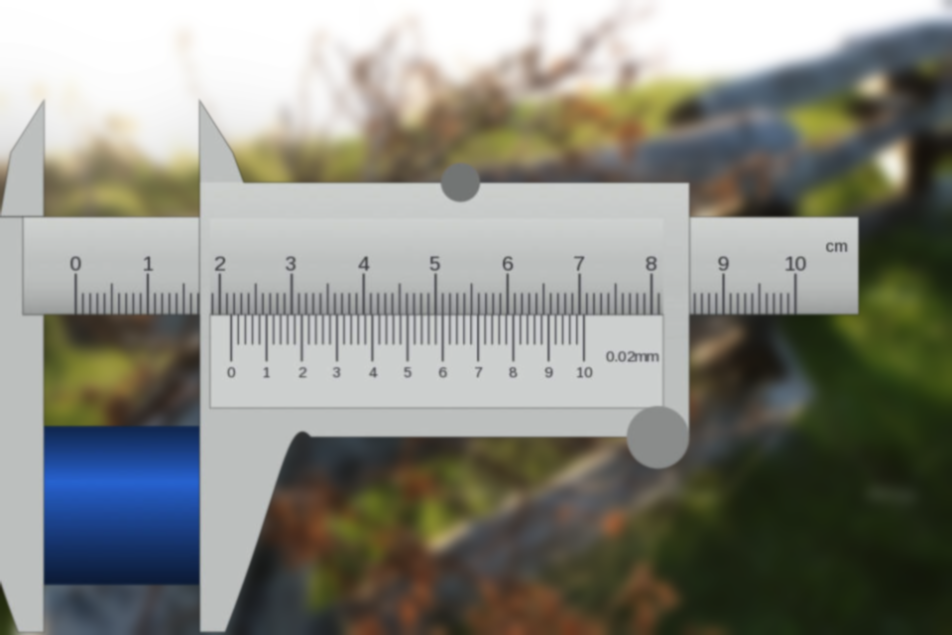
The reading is 21.6 mm
